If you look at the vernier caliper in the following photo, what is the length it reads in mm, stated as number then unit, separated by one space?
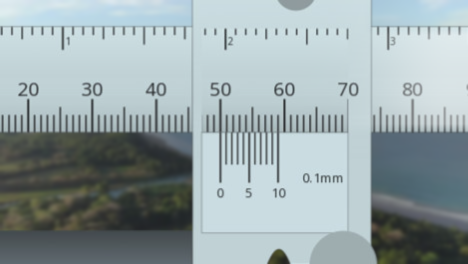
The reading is 50.0 mm
